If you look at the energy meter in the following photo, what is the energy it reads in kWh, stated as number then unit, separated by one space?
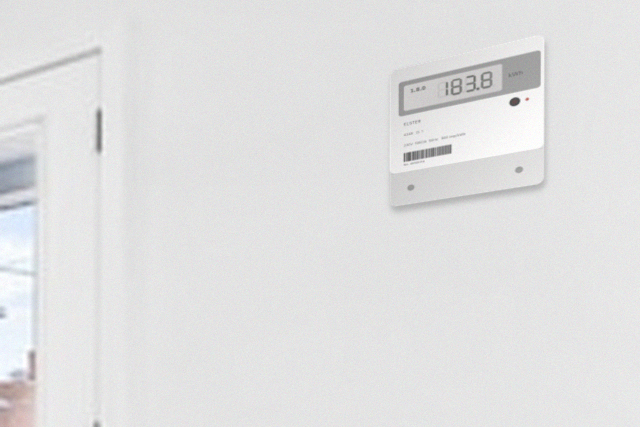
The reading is 183.8 kWh
